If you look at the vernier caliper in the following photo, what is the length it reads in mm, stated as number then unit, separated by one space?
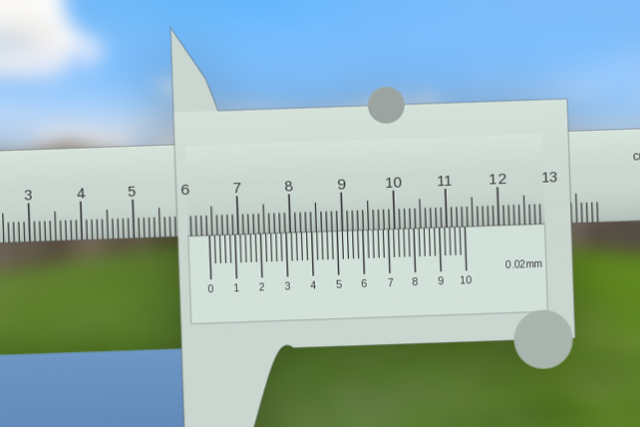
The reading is 64.5 mm
